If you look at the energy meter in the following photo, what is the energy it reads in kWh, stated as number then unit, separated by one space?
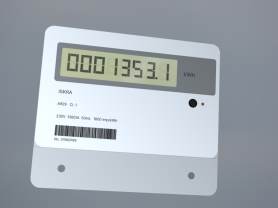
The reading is 1353.1 kWh
